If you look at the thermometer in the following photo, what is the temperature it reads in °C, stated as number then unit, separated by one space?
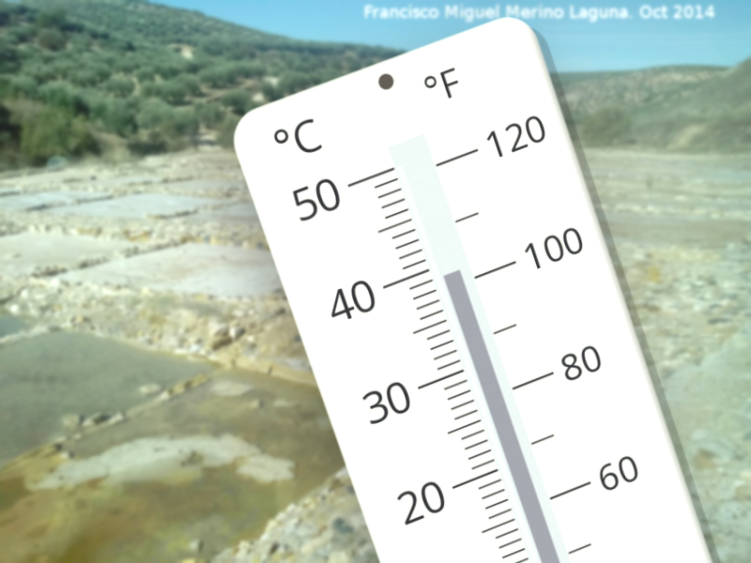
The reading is 39 °C
